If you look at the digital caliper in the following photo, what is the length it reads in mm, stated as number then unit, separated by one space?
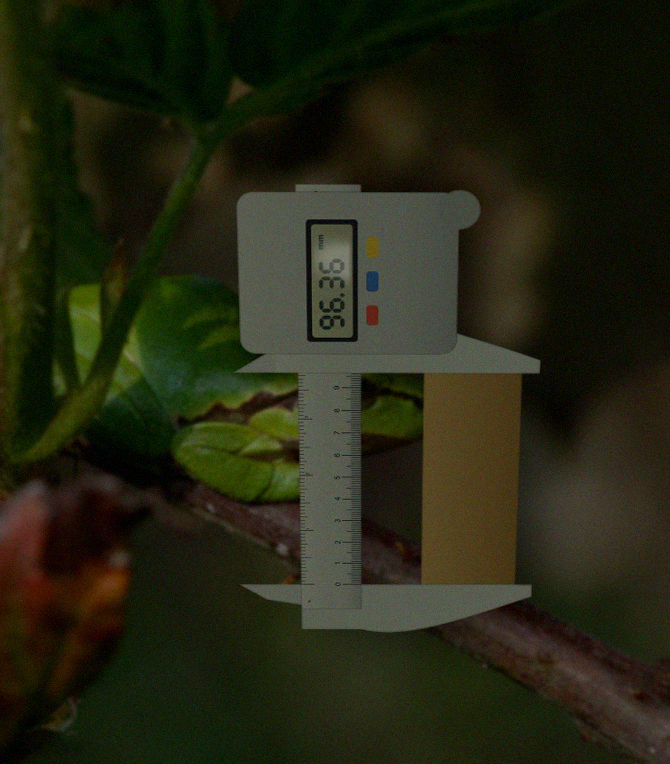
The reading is 96.36 mm
